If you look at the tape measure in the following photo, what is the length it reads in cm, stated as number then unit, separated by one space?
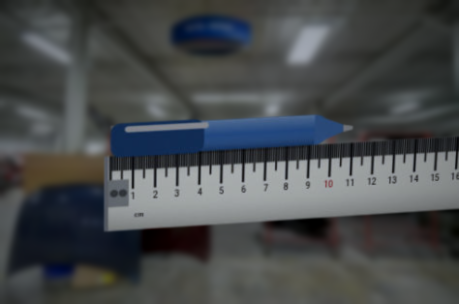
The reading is 11 cm
